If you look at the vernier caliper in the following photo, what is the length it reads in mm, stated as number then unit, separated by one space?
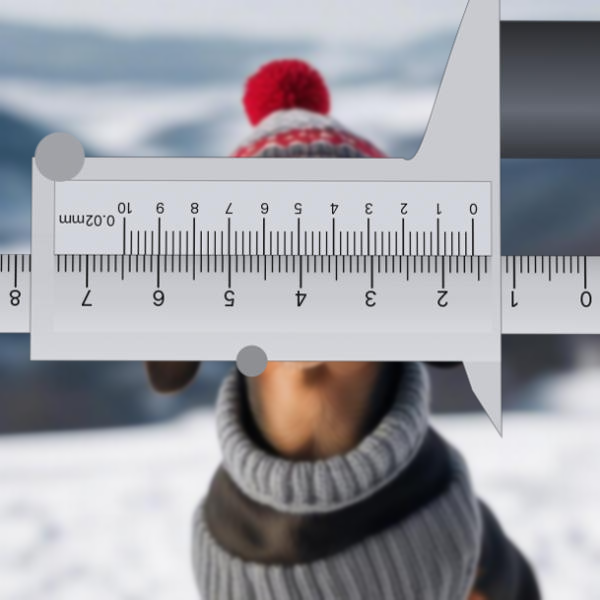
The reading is 15.8 mm
